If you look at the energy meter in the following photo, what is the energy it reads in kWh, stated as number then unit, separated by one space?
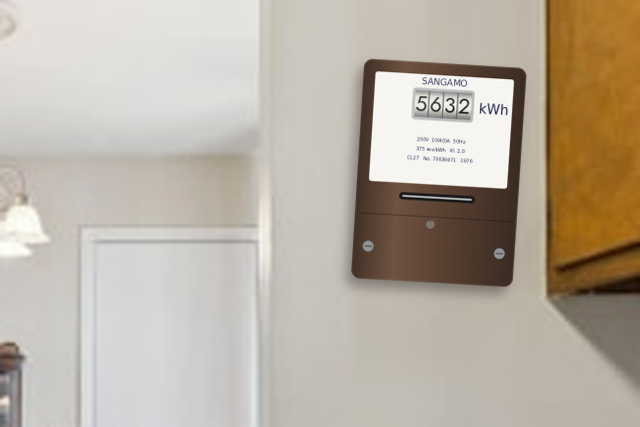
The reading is 5632 kWh
